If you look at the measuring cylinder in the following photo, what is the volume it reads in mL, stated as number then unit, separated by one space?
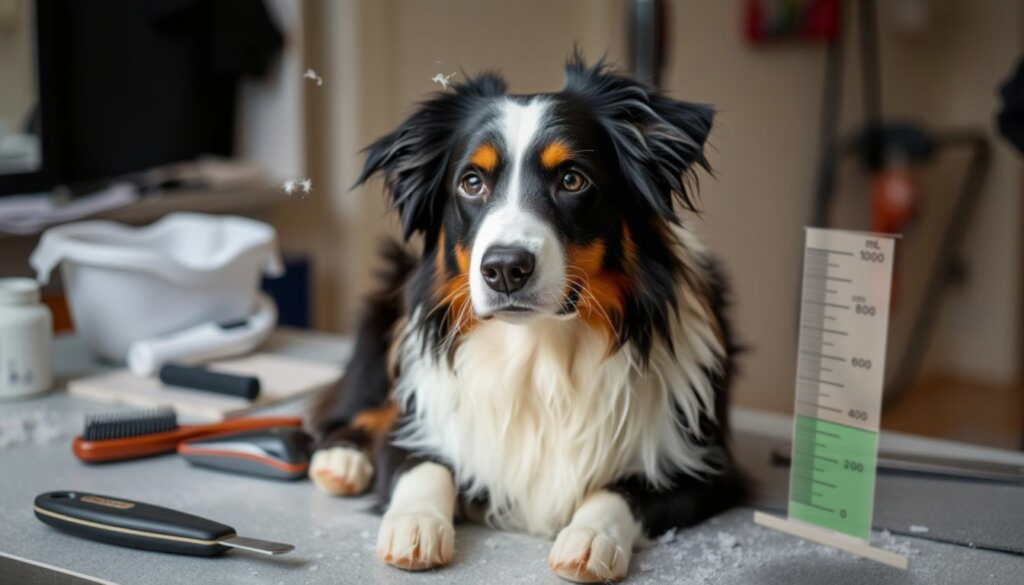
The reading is 350 mL
